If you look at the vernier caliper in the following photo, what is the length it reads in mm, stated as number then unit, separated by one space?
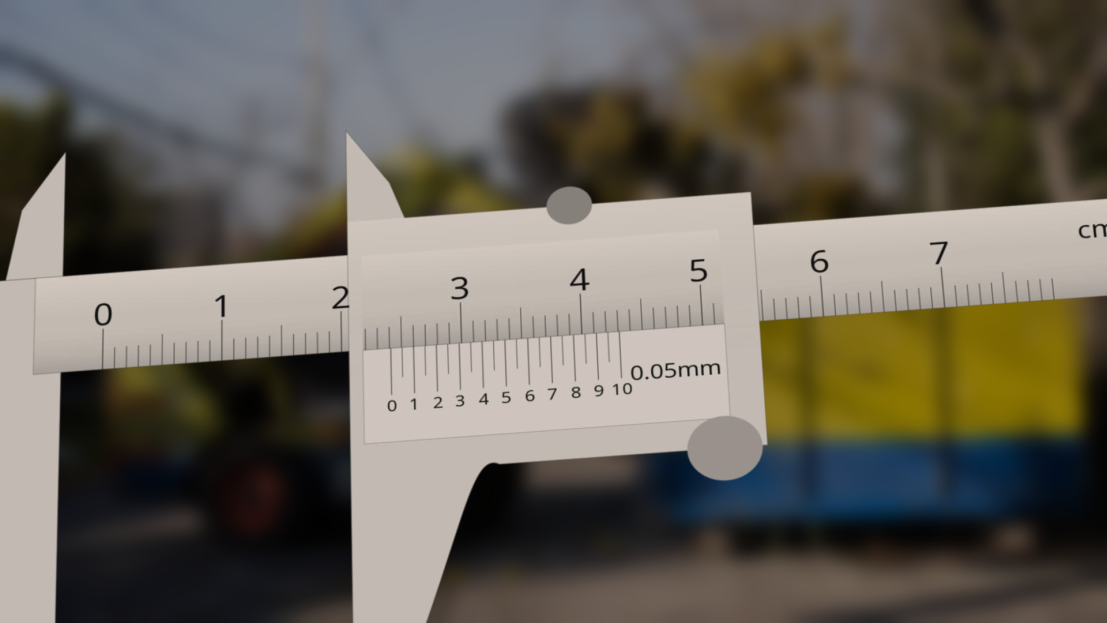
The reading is 24.1 mm
